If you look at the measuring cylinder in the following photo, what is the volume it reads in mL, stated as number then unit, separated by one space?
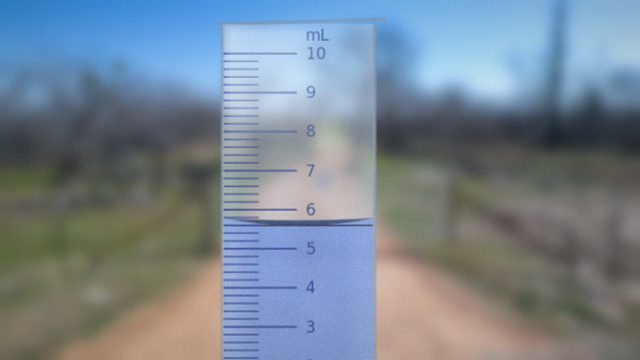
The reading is 5.6 mL
